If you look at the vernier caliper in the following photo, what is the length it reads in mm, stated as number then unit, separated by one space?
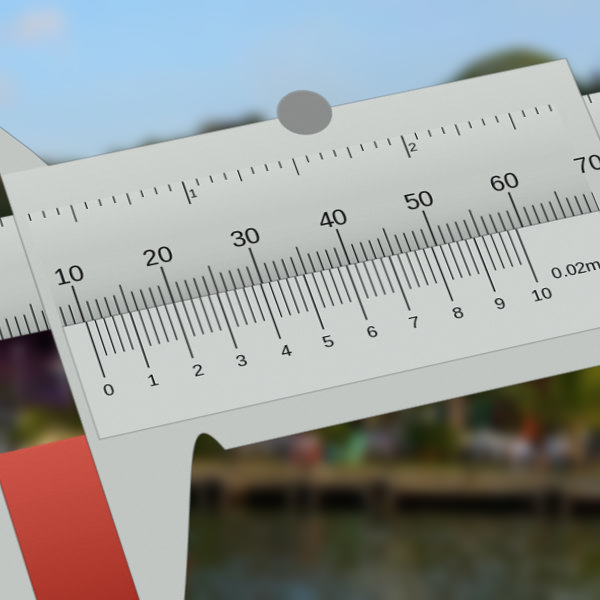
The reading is 10.2 mm
